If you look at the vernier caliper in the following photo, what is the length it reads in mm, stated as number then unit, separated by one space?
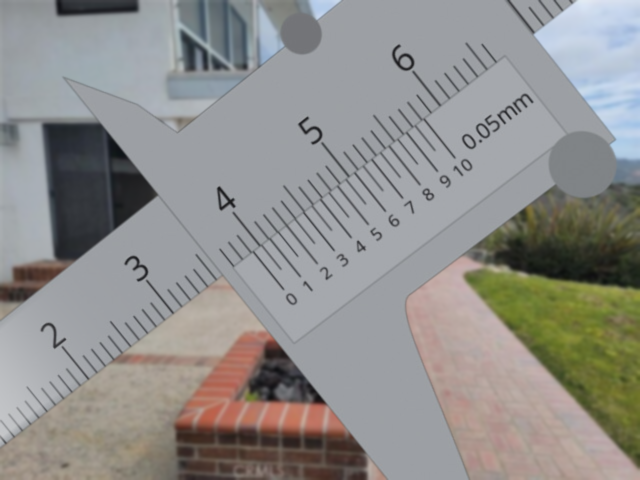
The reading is 39.2 mm
